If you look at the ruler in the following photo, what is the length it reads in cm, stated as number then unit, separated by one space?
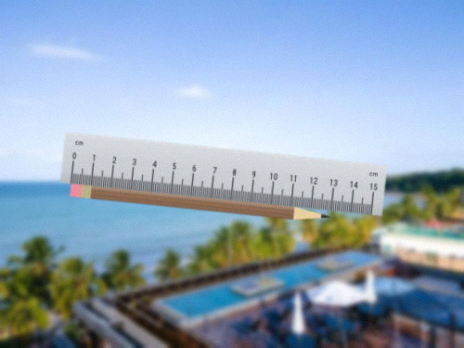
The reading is 13 cm
